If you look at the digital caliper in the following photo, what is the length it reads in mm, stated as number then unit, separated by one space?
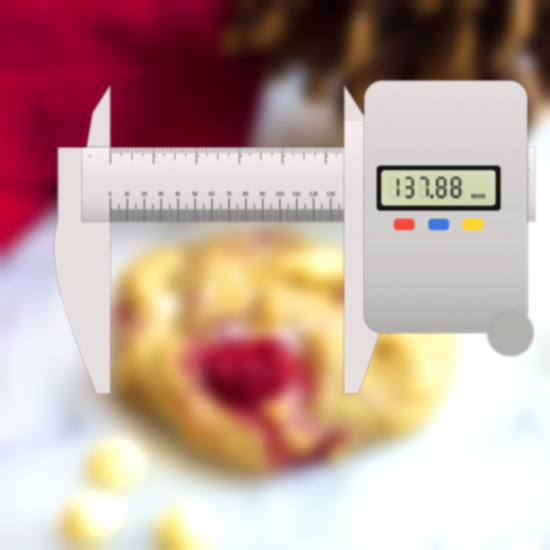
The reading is 137.88 mm
